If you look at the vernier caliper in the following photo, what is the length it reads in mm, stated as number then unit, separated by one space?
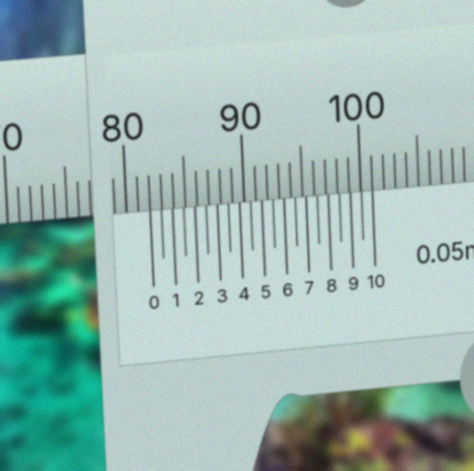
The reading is 82.0 mm
